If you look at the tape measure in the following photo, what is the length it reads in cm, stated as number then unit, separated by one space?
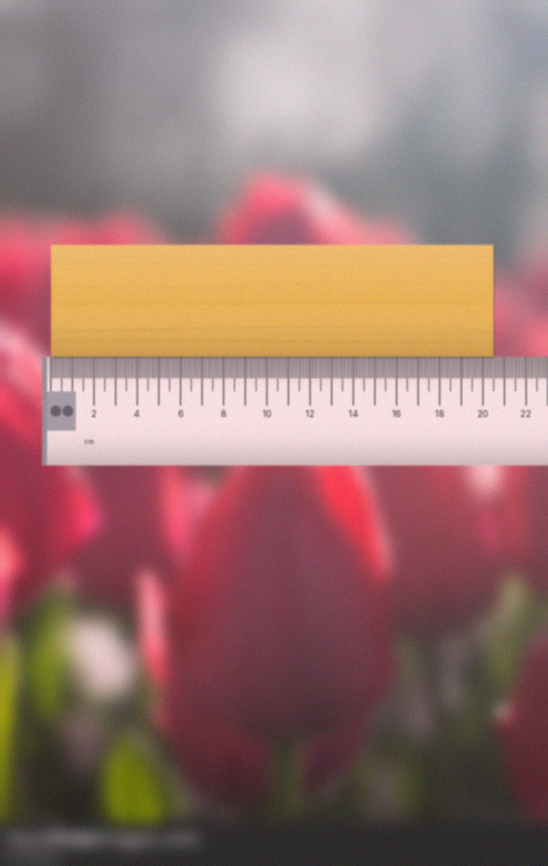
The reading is 20.5 cm
